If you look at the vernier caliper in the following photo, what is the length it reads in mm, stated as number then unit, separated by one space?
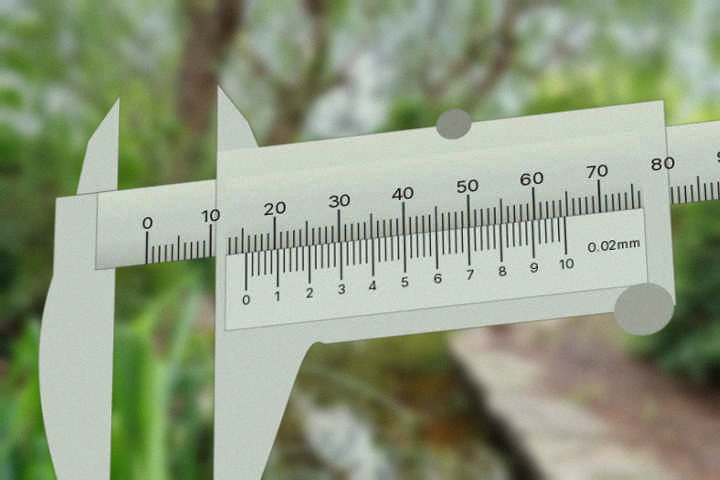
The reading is 15.6 mm
